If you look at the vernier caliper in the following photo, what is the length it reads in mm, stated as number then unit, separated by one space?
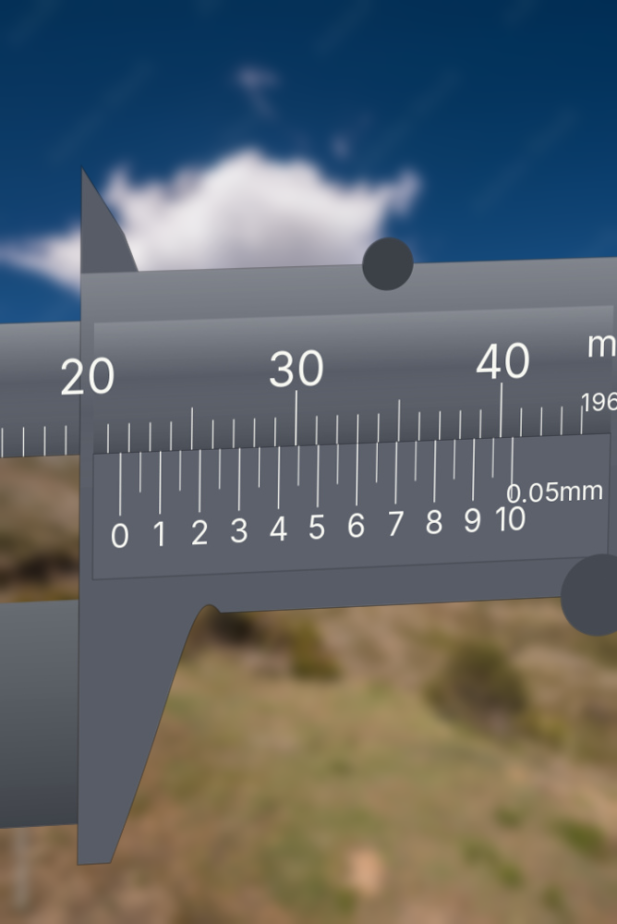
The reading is 21.6 mm
